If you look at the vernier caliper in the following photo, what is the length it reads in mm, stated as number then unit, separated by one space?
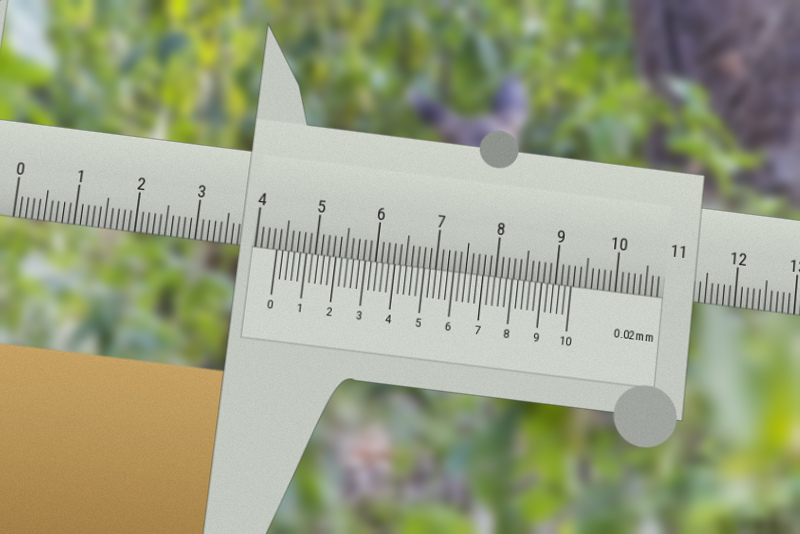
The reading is 43.6 mm
